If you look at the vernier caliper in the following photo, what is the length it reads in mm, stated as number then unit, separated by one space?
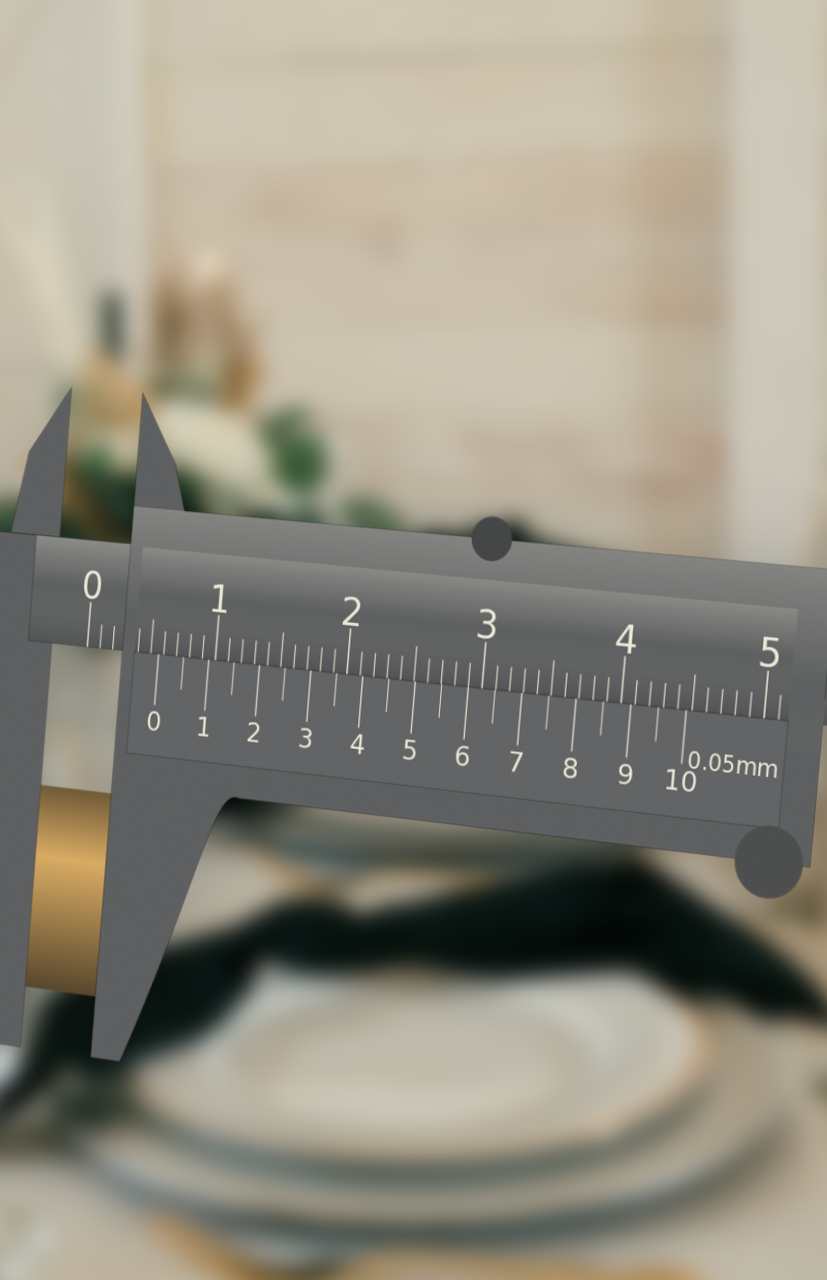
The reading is 5.6 mm
